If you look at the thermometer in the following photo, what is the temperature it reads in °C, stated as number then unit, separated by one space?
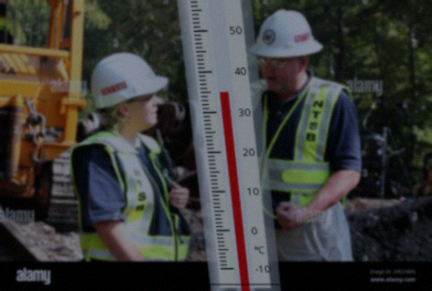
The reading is 35 °C
